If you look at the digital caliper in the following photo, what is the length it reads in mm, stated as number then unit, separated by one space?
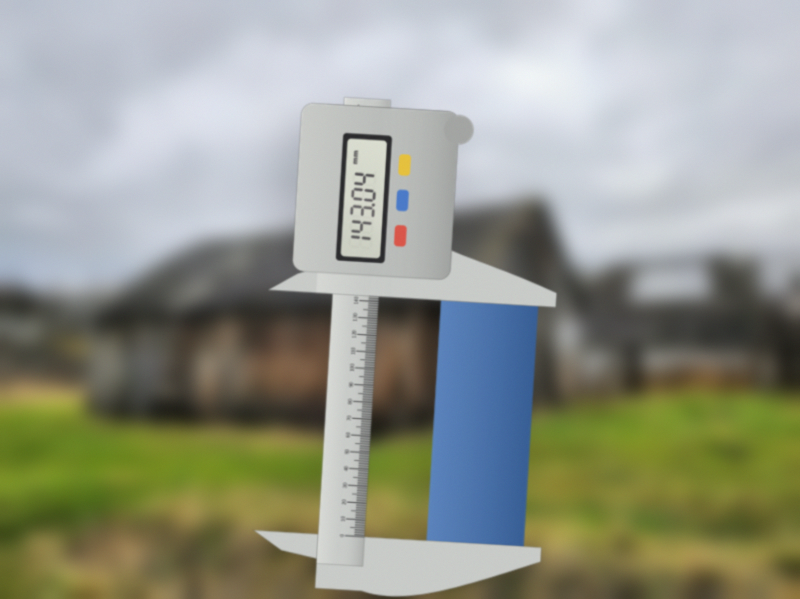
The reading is 143.04 mm
